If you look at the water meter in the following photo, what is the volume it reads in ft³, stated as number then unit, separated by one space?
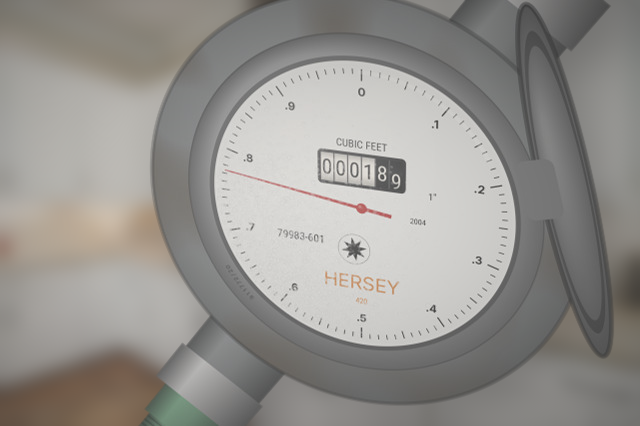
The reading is 188.77 ft³
